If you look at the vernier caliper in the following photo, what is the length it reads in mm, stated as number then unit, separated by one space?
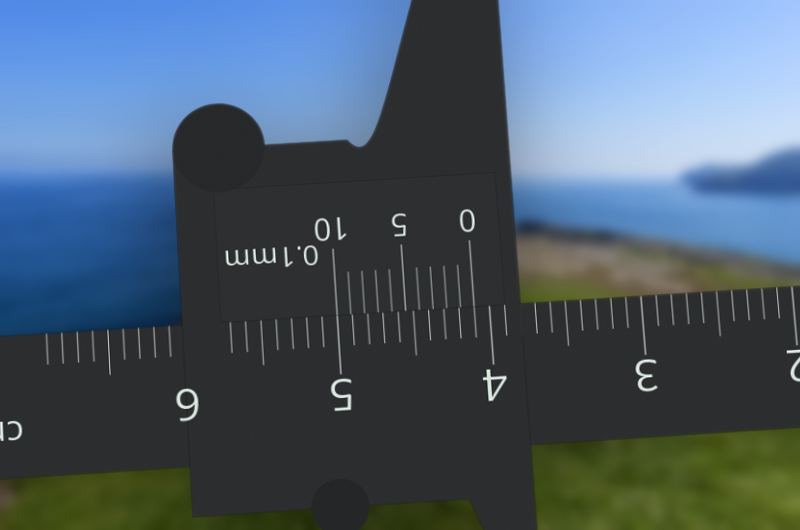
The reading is 41.0 mm
